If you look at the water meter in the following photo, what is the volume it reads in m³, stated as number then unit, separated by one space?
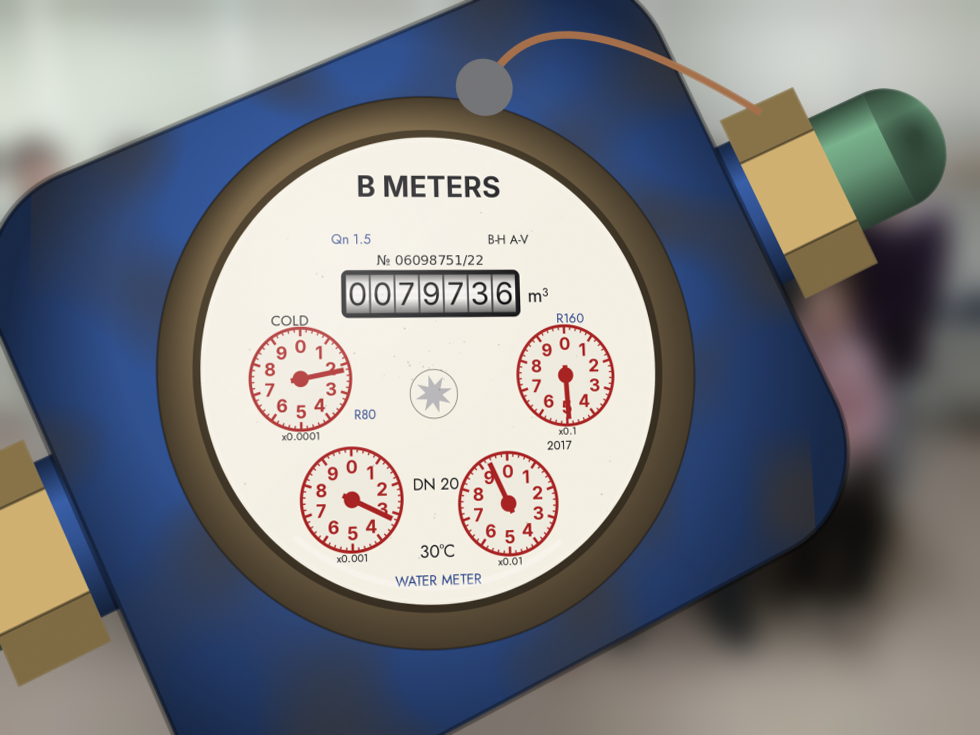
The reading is 79736.4932 m³
